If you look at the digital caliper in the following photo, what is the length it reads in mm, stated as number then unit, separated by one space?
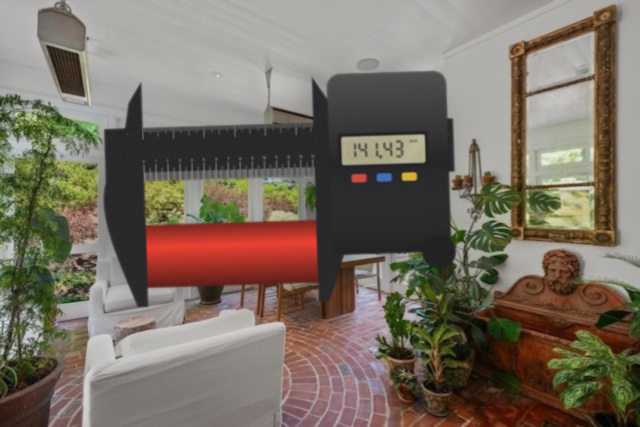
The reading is 141.43 mm
